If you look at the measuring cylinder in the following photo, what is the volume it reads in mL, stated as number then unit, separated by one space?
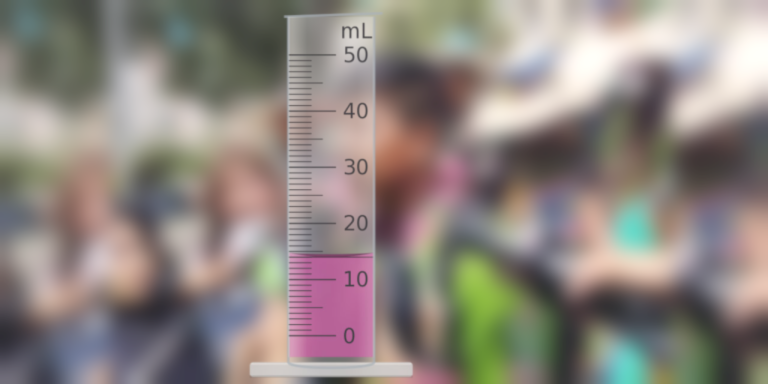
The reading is 14 mL
